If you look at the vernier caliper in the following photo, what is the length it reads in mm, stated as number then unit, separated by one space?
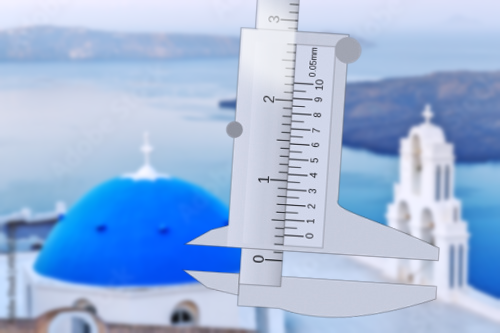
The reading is 3.2 mm
